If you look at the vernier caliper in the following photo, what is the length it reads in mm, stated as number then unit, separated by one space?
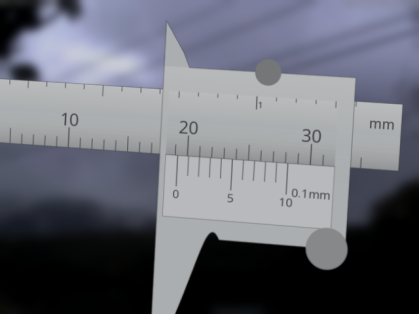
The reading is 19.2 mm
